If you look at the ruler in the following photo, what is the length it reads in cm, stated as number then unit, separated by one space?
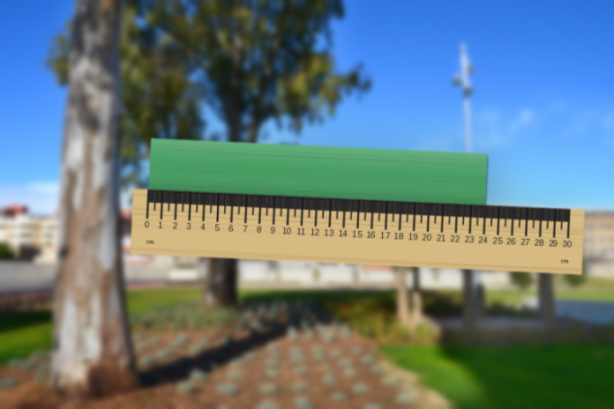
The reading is 24 cm
